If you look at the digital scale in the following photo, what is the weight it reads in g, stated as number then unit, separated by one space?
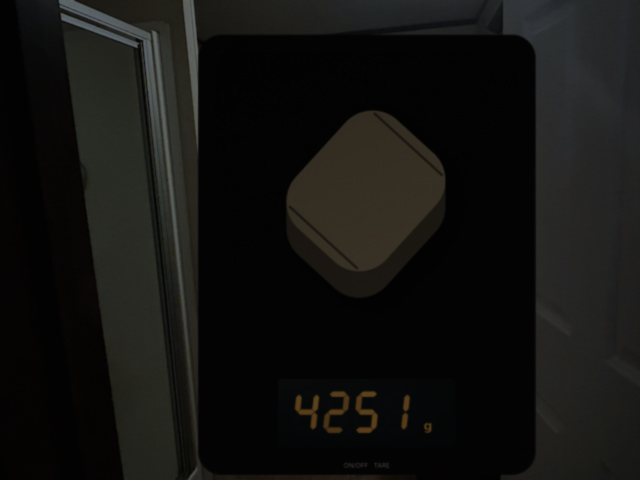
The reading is 4251 g
